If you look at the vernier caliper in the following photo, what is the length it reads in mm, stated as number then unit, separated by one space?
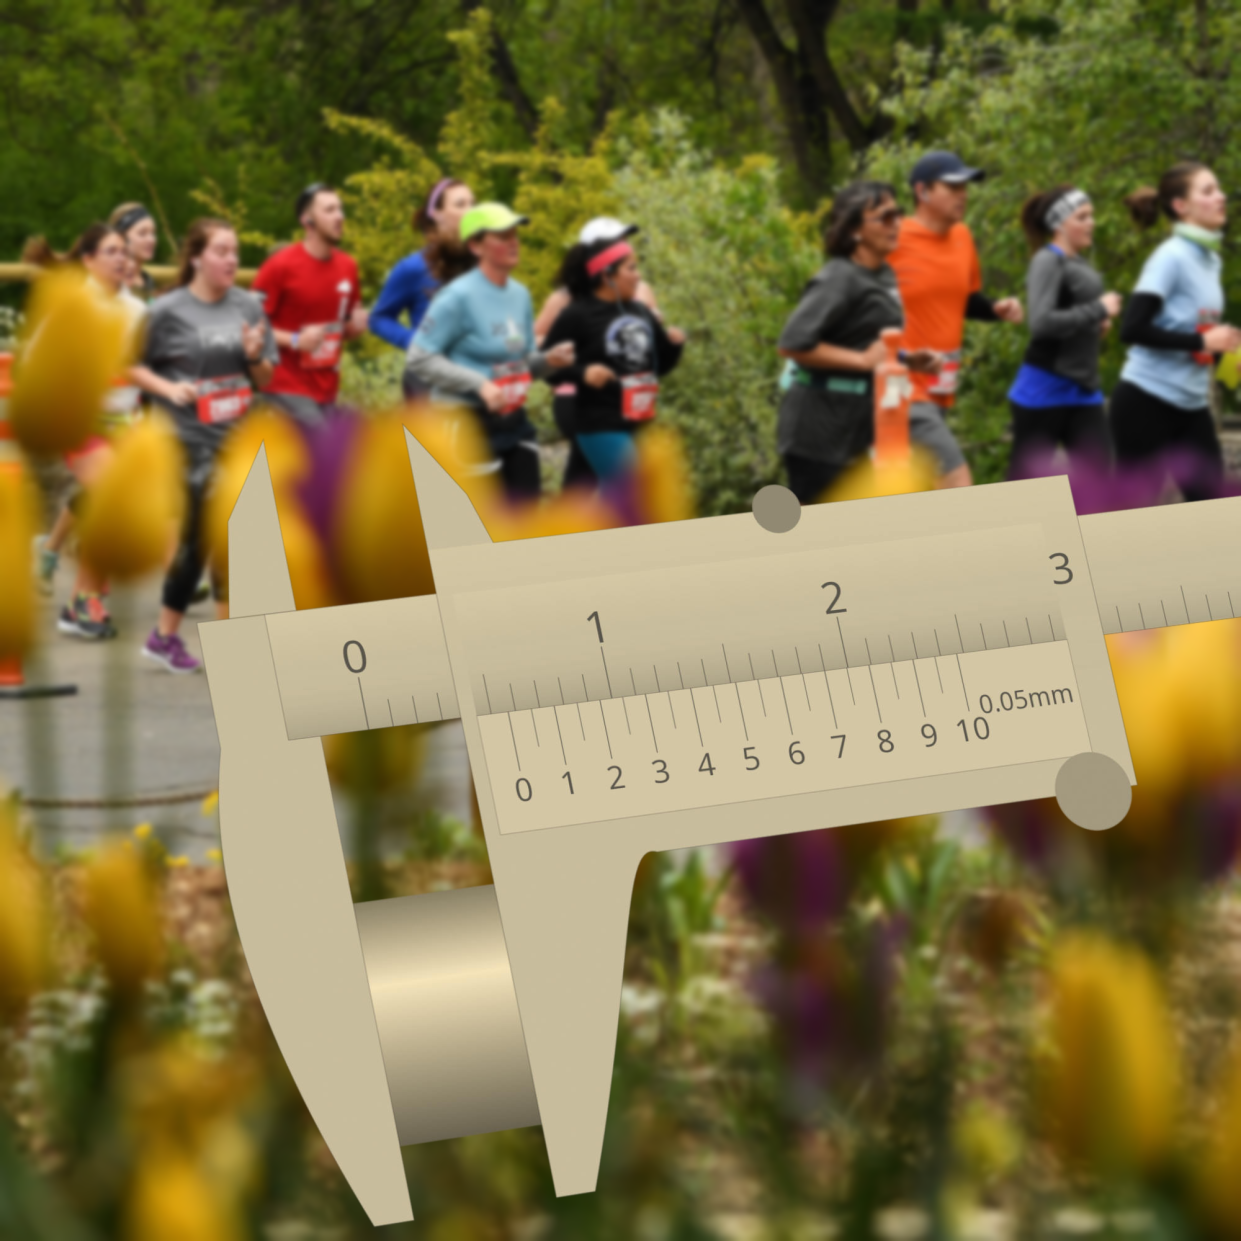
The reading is 5.70 mm
